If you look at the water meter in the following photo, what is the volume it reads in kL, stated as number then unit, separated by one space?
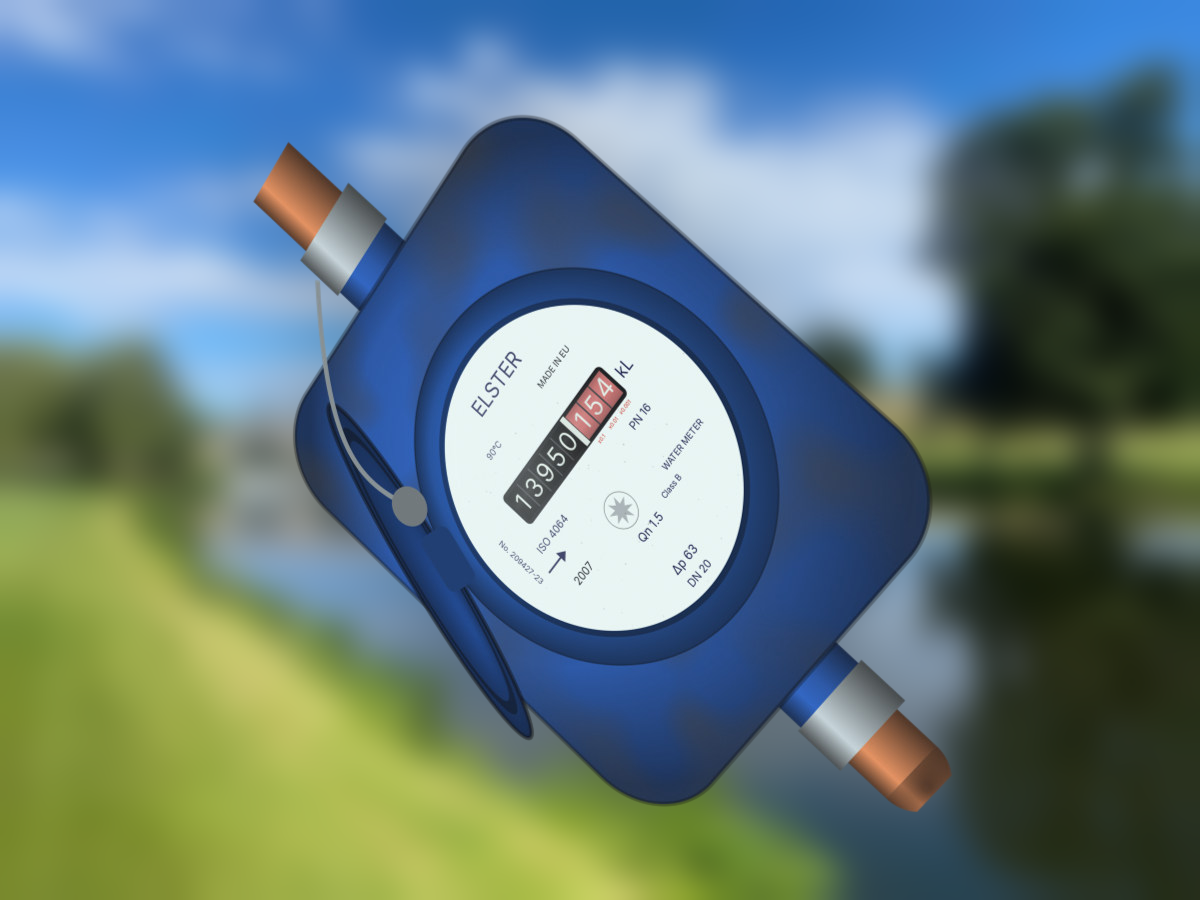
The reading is 13950.154 kL
